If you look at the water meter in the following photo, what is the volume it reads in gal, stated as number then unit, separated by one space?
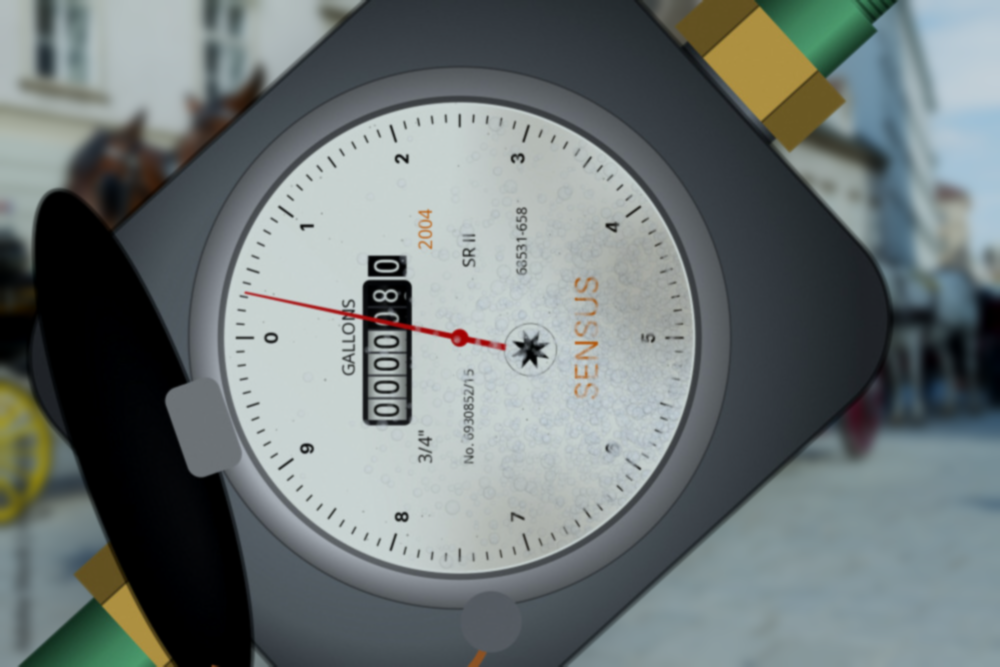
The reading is 80.3 gal
